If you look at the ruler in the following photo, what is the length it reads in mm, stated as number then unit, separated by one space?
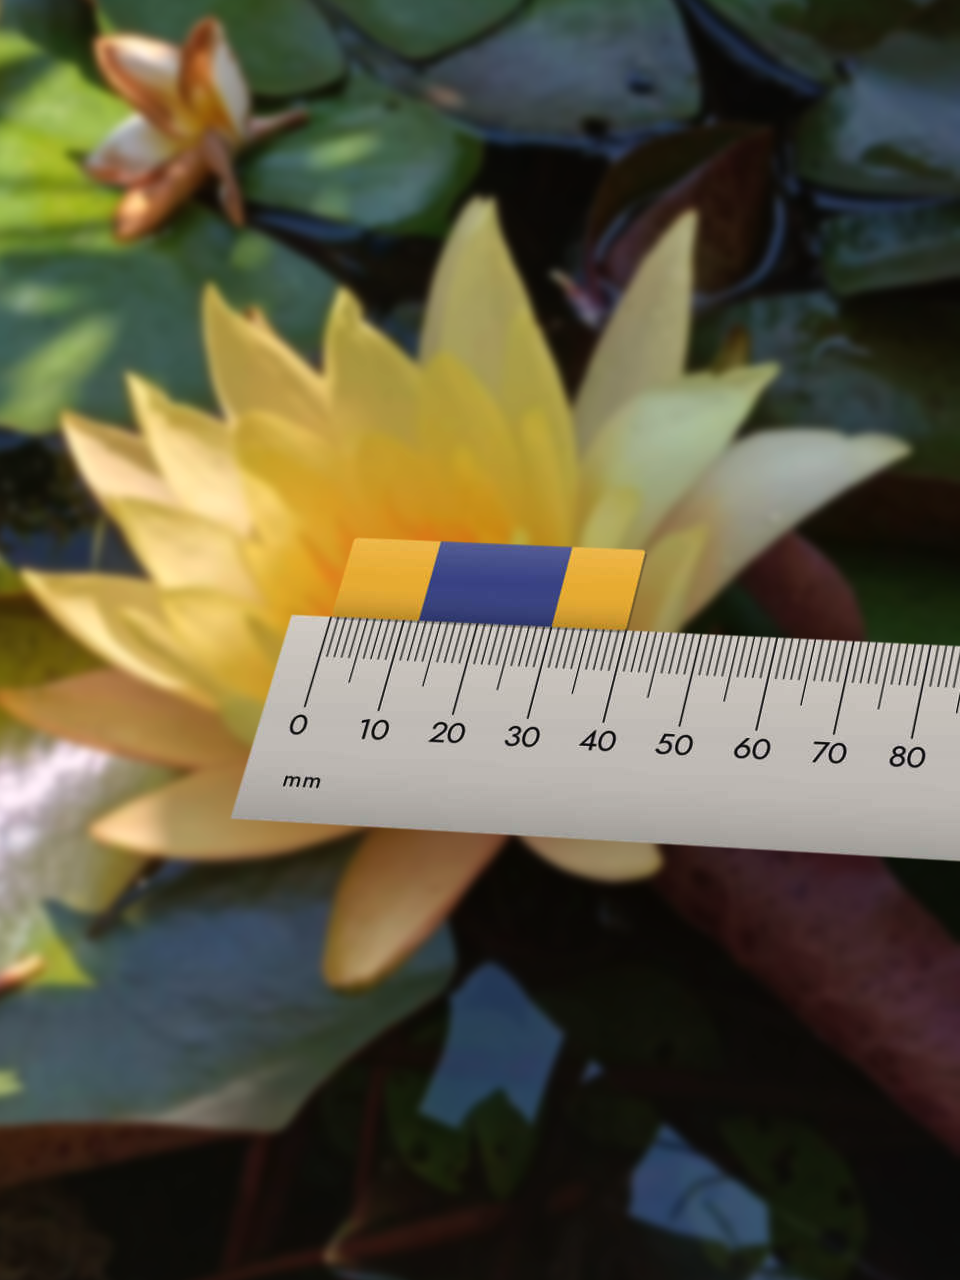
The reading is 40 mm
